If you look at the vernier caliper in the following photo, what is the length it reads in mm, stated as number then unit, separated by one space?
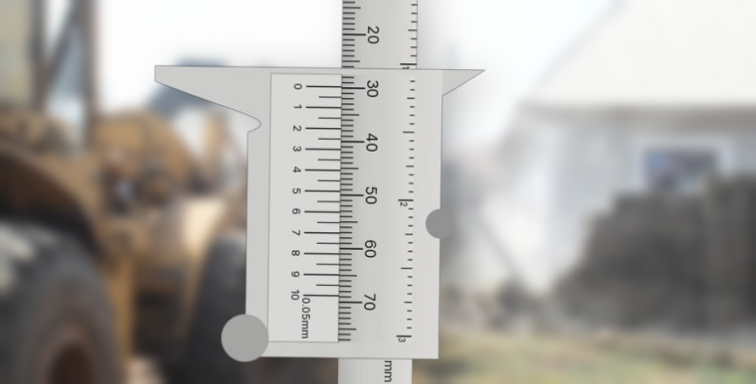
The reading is 29.8 mm
